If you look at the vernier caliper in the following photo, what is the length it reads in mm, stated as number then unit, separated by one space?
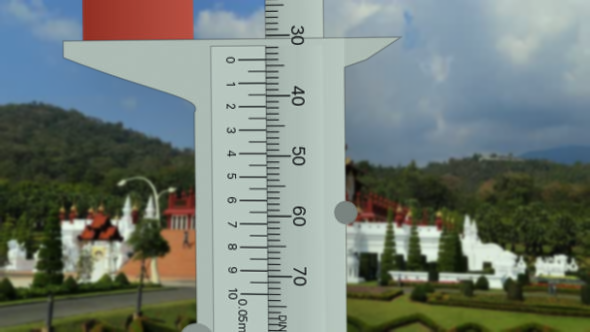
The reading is 34.0 mm
